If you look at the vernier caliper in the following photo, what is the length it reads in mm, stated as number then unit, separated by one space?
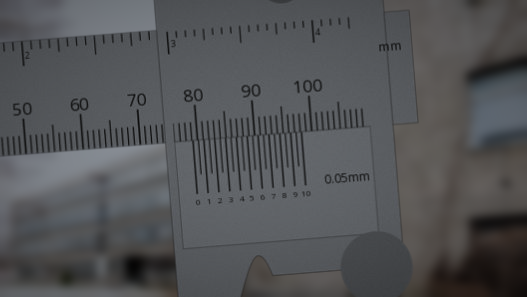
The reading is 79.2 mm
